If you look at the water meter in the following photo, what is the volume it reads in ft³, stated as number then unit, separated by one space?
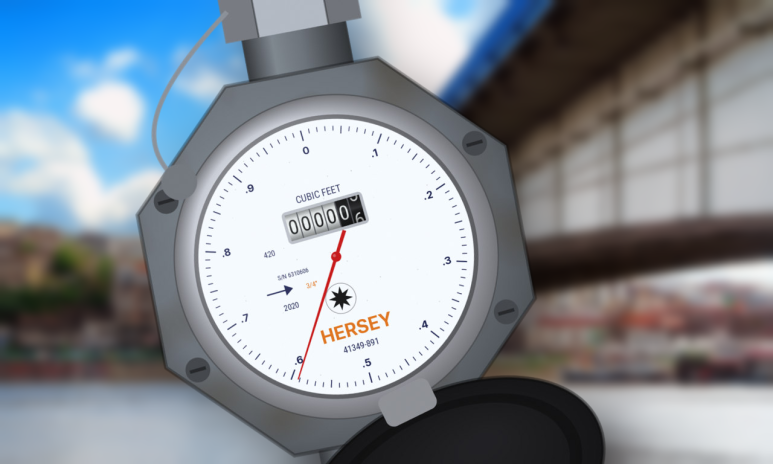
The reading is 5.59 ft³
